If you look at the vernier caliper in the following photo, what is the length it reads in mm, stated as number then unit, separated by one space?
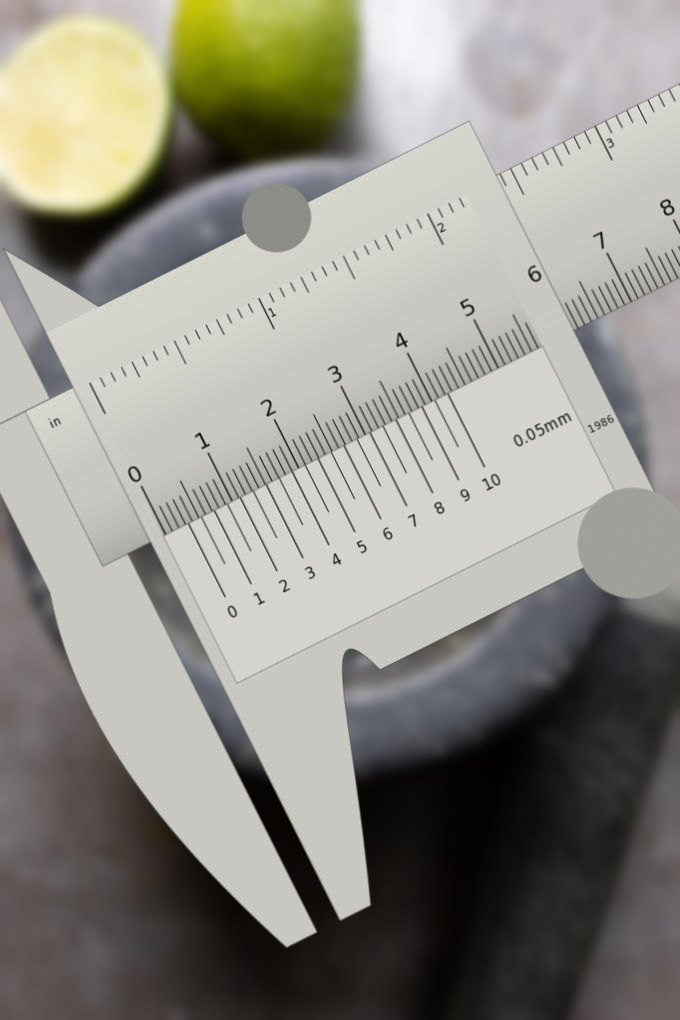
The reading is 3.4 mm
